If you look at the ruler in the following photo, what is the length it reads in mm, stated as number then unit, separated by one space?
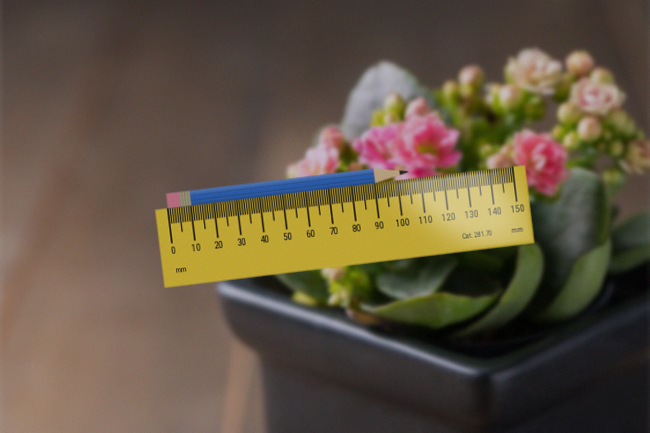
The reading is 105 mm
